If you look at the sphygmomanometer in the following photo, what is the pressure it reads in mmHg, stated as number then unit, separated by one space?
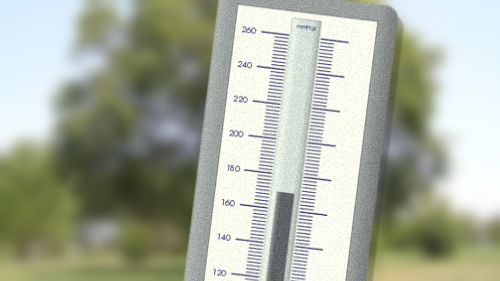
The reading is 170 mmHg
